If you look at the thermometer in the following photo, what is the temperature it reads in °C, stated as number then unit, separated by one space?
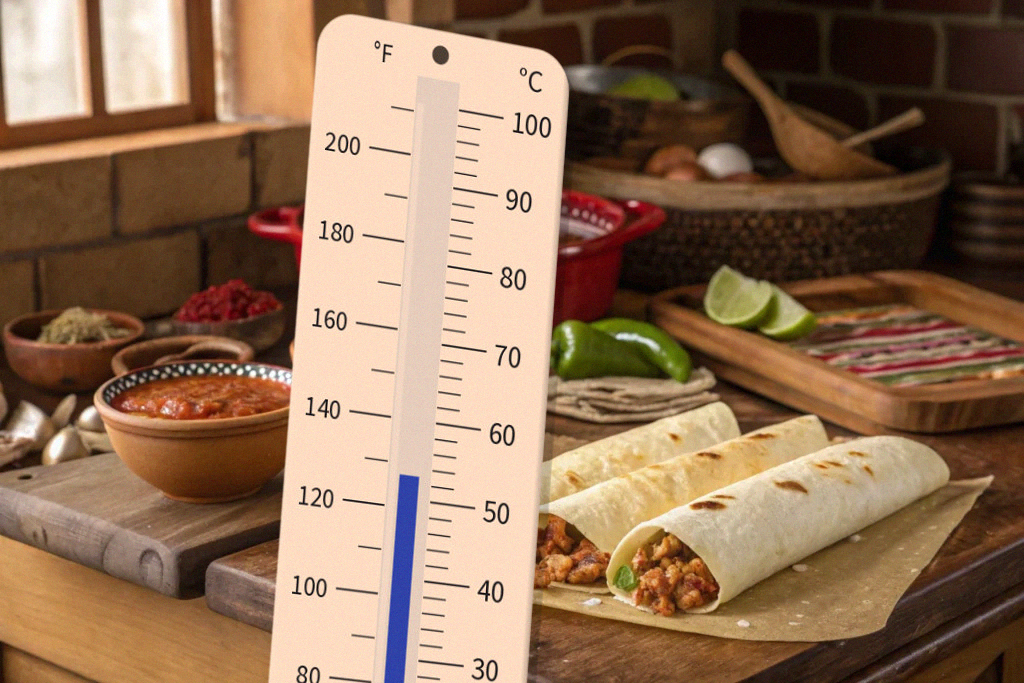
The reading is 53 °C
